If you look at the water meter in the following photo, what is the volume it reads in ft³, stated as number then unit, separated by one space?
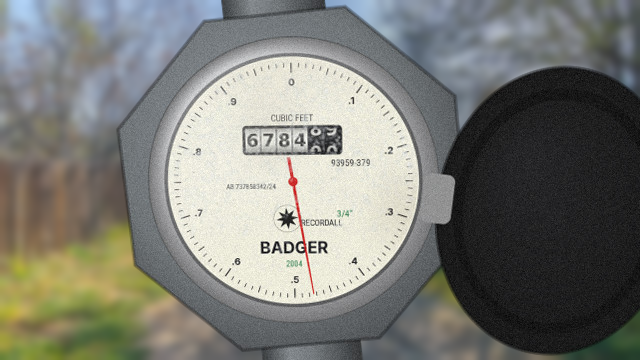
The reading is 678489.47 ft³
